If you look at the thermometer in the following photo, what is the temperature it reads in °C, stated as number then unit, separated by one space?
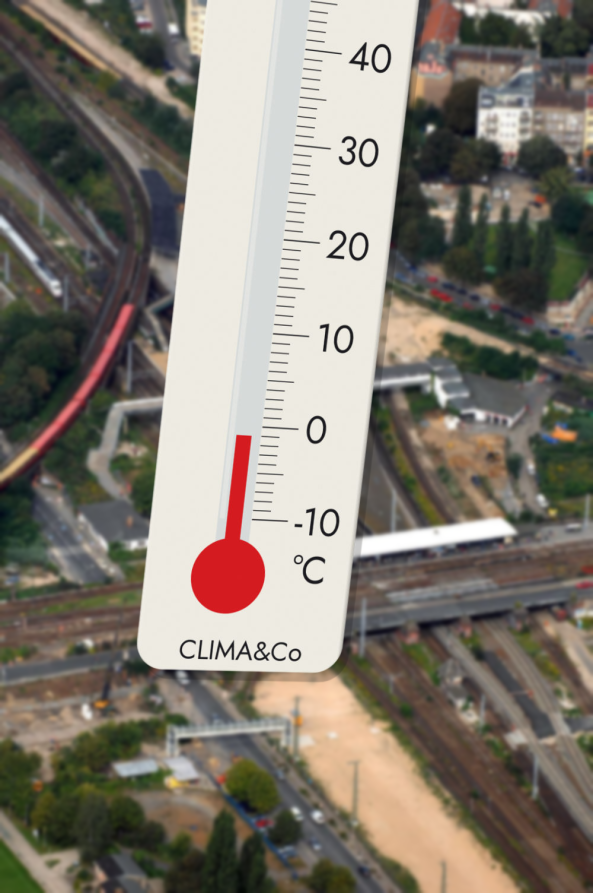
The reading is -1 °C
